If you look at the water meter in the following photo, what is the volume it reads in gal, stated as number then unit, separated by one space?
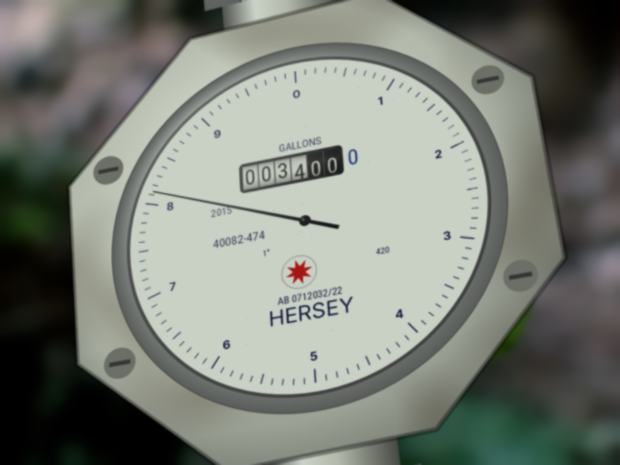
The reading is 33998.1 gal
